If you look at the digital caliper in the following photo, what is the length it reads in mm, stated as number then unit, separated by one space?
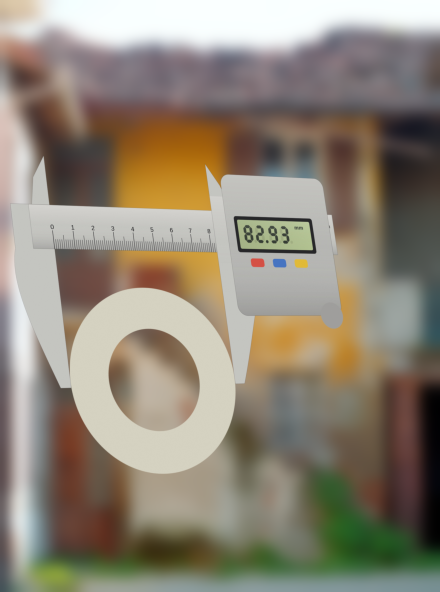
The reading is 82.93 mm
